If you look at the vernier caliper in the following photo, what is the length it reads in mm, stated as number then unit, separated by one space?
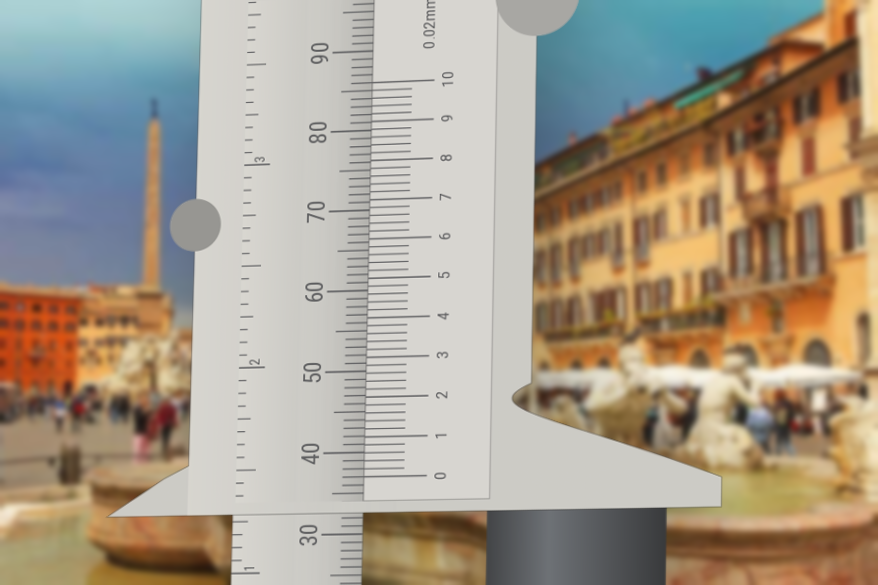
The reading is 37.0 mm
